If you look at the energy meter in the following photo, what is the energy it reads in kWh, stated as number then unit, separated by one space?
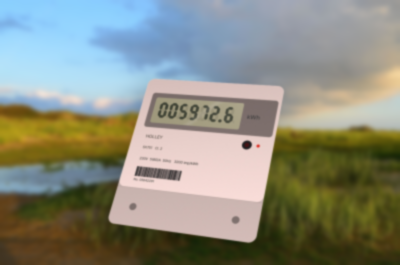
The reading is 5972.6 kWh
